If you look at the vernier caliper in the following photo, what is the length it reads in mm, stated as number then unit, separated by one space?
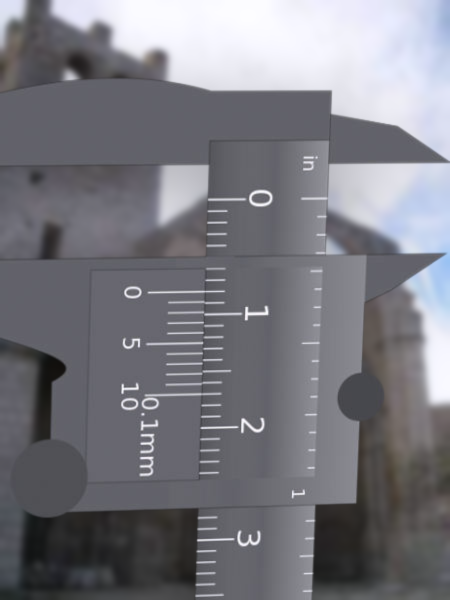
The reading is 8.0 mm
